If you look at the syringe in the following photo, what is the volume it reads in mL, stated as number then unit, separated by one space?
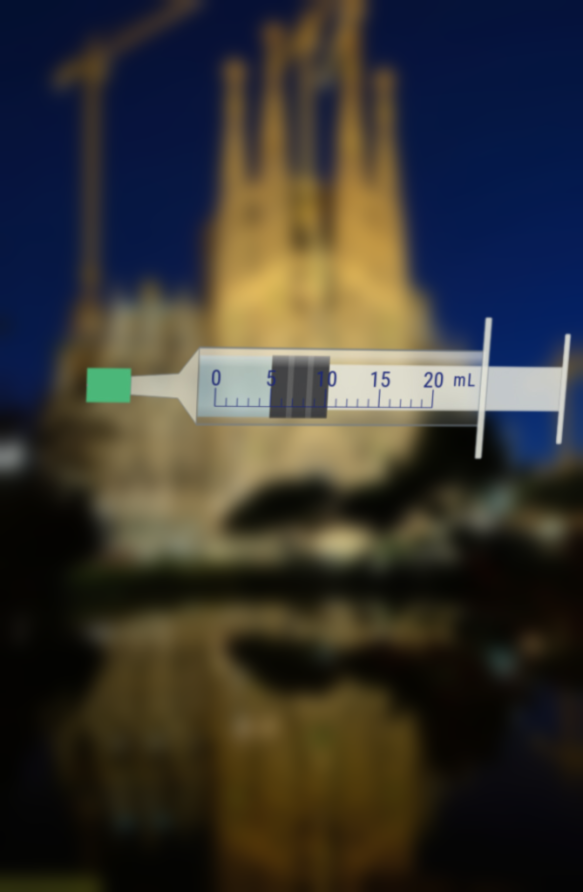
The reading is 5 mL
